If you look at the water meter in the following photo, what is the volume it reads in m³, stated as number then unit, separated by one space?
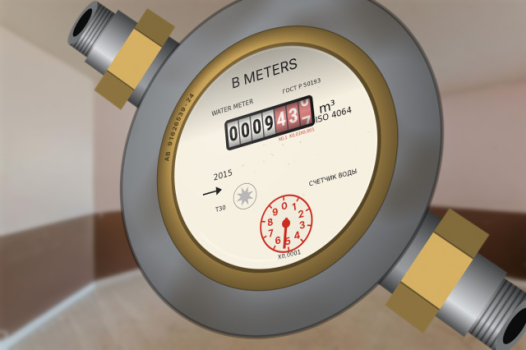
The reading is 9.4365 m³
